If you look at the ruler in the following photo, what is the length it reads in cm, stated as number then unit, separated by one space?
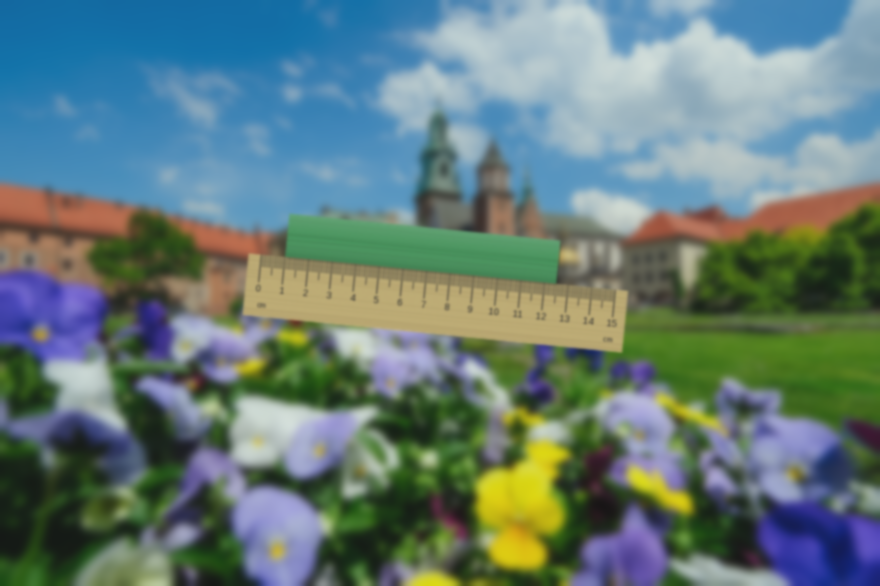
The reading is 11.5 cm
